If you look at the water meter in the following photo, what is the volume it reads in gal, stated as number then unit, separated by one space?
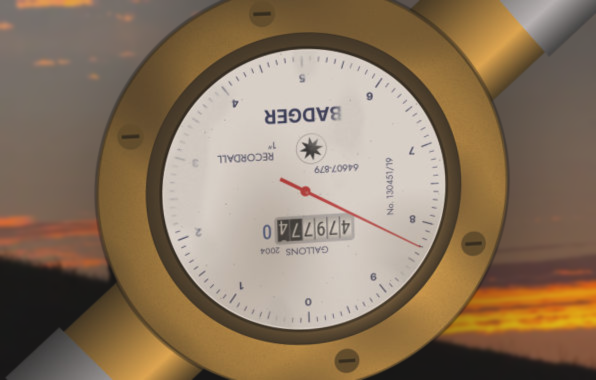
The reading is 4797738.3 gal
